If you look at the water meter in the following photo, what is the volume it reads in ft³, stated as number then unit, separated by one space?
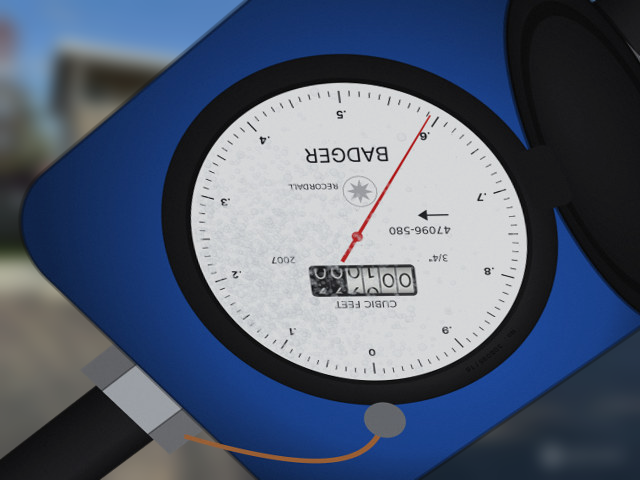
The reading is 999.59 ft³
